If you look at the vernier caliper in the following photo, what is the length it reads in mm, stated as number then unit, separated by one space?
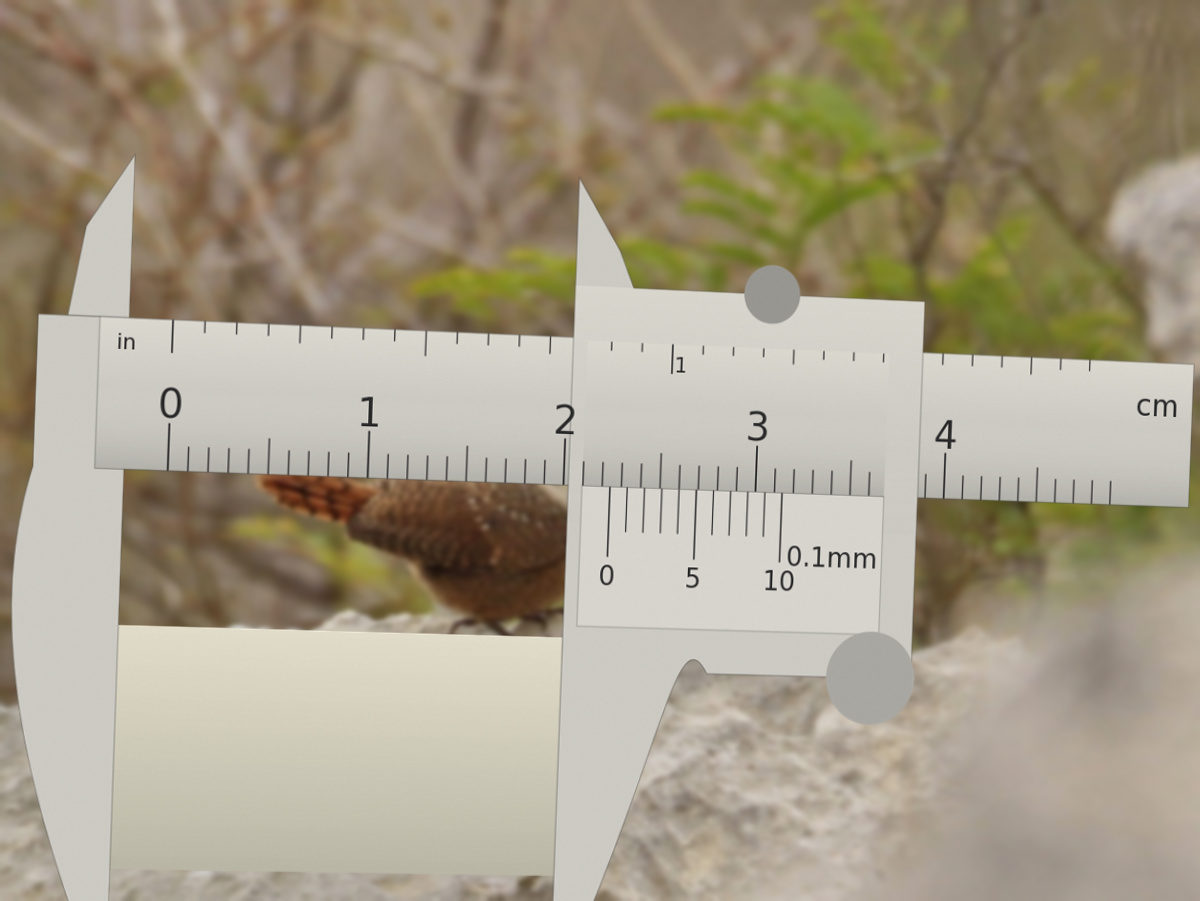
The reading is 22.4 mm
